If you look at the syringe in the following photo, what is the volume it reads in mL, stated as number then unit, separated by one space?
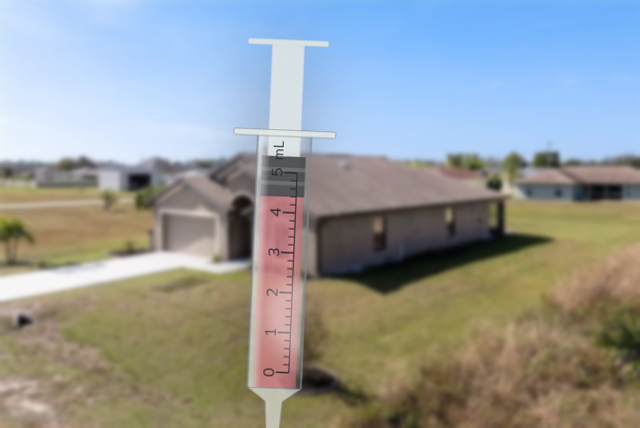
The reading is 4.4 mL
